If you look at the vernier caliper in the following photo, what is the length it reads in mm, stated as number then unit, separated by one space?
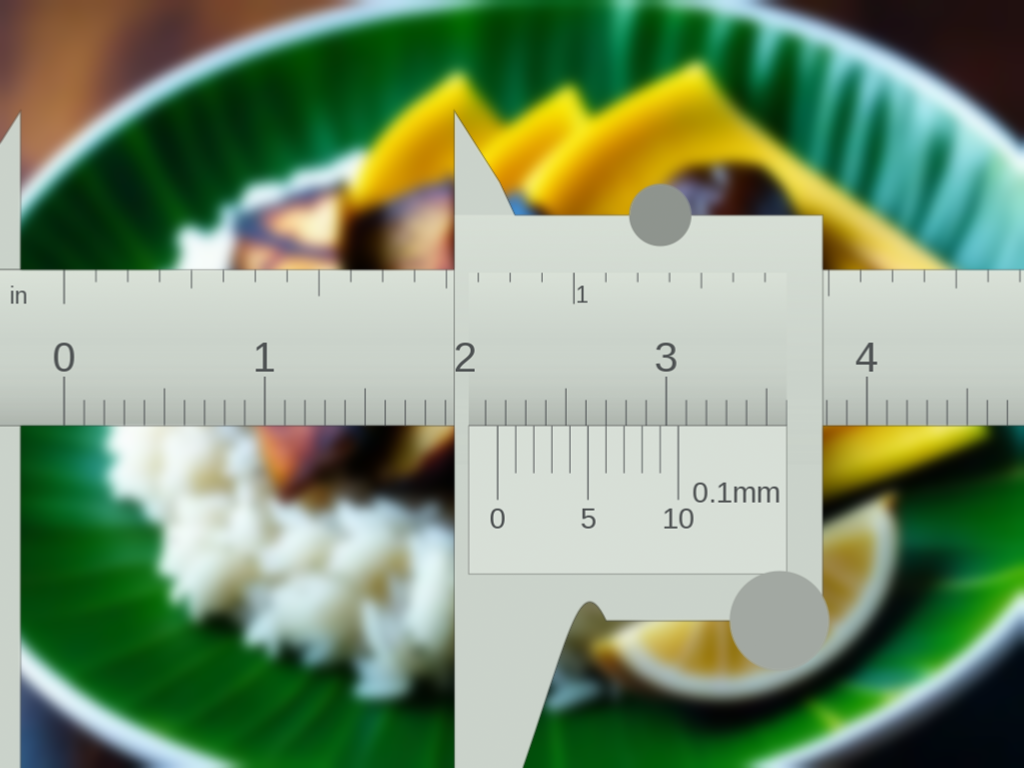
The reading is 21.6 mm
